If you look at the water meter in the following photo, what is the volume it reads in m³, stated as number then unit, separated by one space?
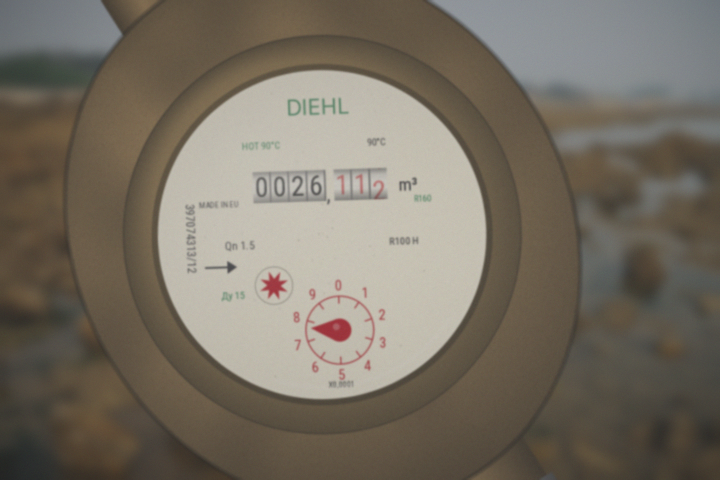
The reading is 26.1117 m³
